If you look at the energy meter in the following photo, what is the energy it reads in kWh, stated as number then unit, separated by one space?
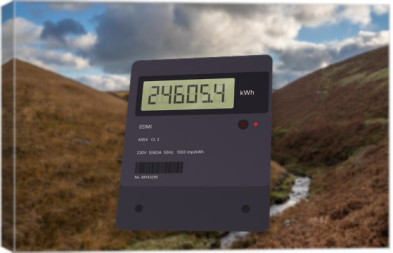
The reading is 24605.4 kWh
